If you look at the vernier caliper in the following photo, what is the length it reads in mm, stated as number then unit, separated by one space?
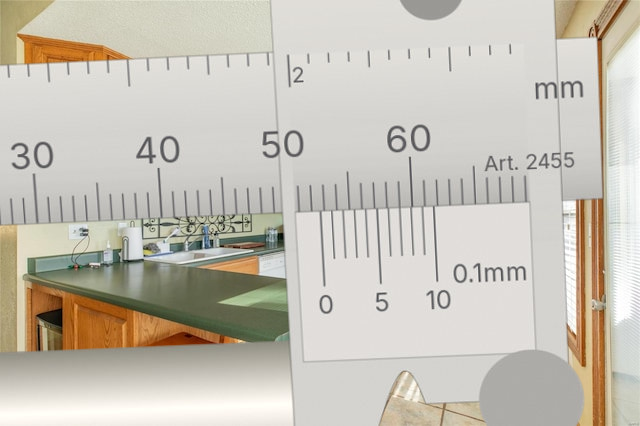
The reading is 52.7 mm
